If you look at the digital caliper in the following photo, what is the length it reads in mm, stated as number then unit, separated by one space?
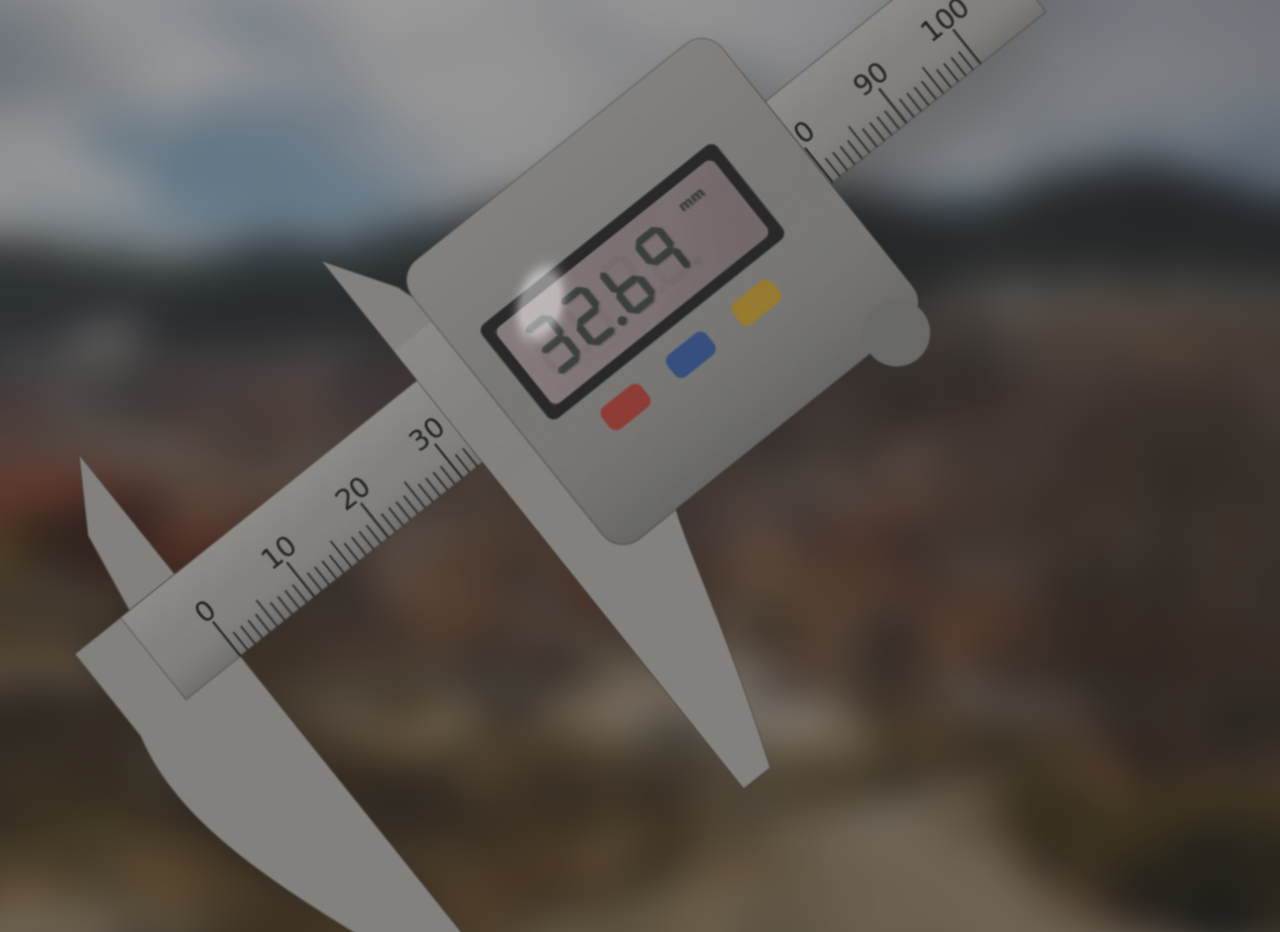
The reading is 32.69 mm
